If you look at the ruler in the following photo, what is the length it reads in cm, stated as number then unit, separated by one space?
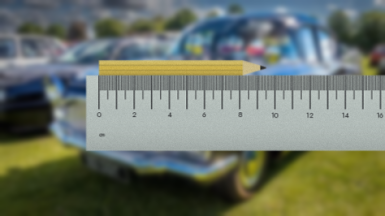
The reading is 9.5 cm
